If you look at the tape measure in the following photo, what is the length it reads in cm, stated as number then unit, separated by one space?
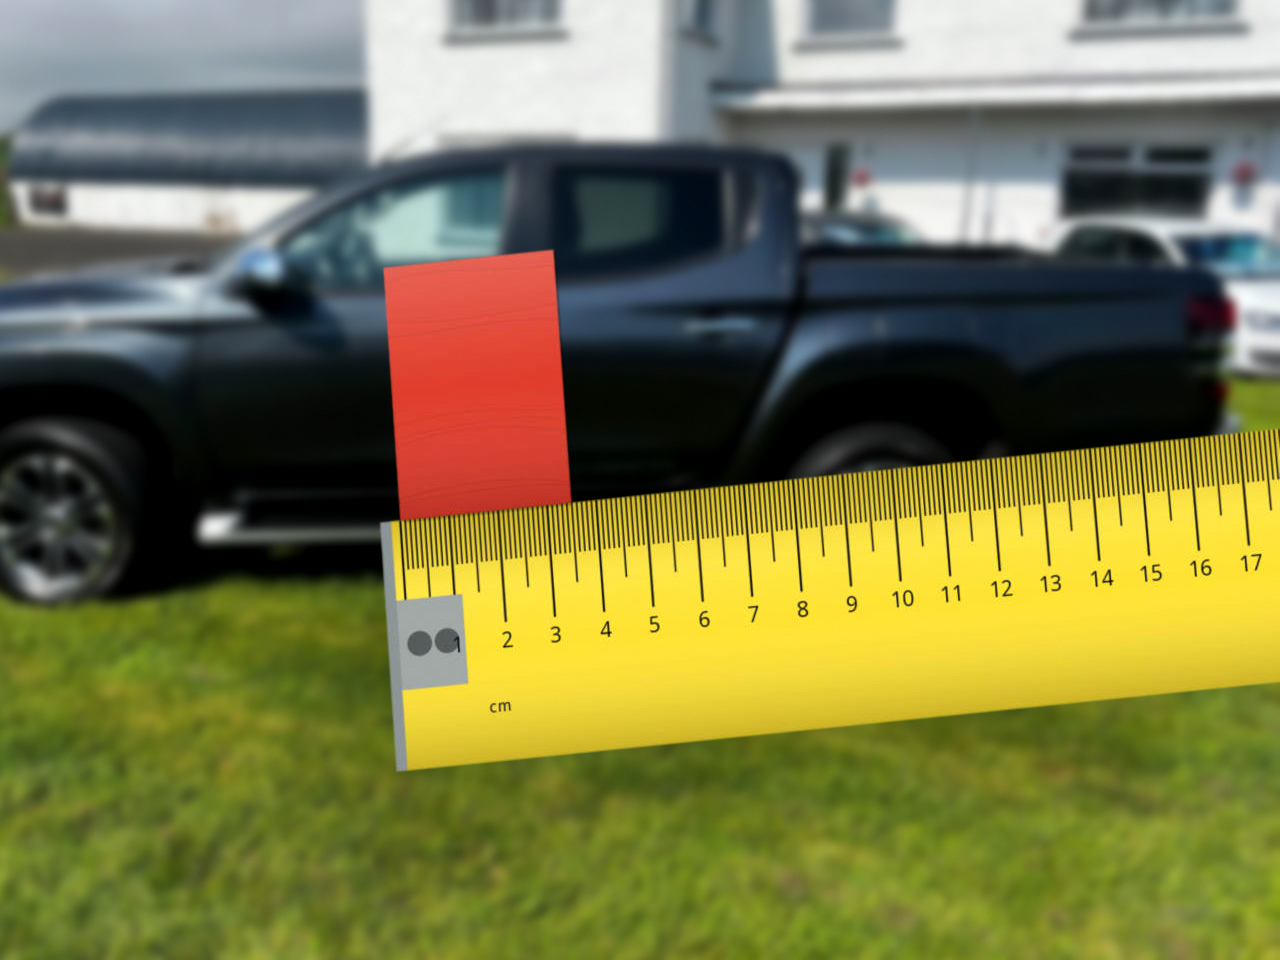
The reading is 3.5 cm
